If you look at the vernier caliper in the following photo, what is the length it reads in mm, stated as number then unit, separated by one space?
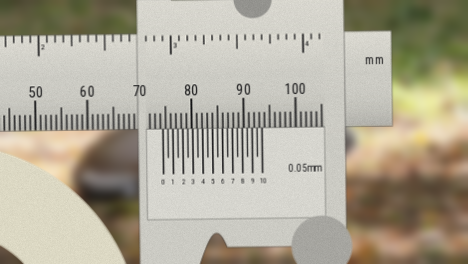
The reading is 74.5 mm
